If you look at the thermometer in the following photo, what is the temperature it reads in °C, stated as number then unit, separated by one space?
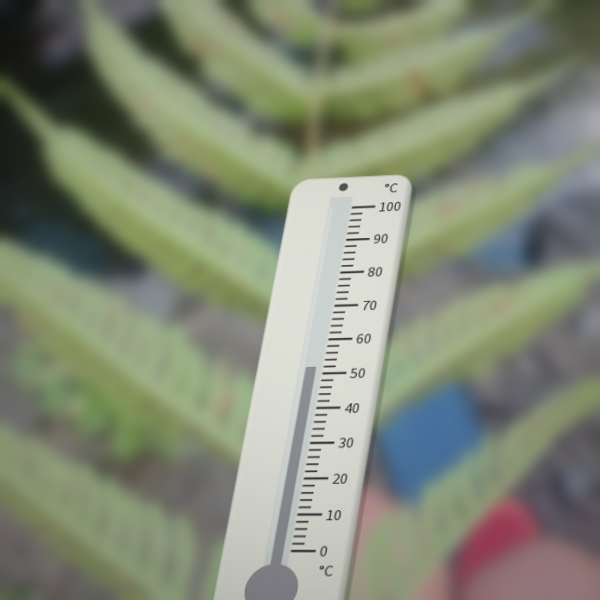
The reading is 52 °C
